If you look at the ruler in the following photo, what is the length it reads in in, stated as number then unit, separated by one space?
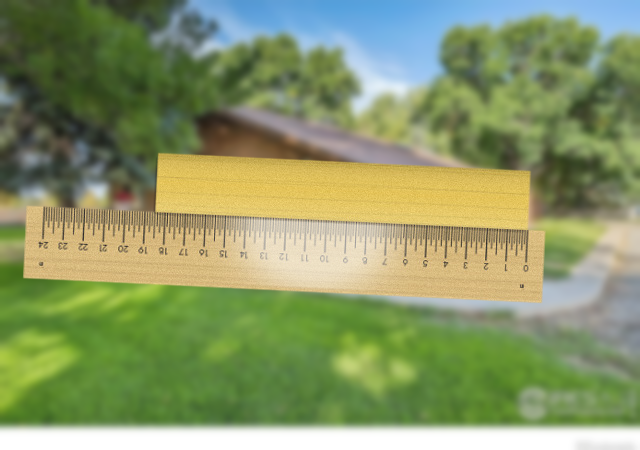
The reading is 18.5 in
